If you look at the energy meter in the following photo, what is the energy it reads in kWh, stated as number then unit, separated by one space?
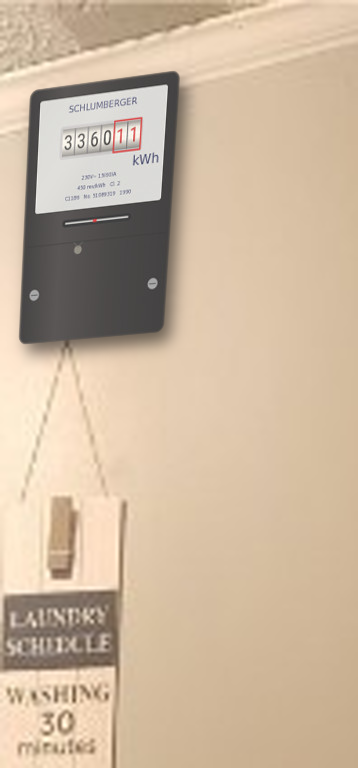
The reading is 3360.11 kWh
